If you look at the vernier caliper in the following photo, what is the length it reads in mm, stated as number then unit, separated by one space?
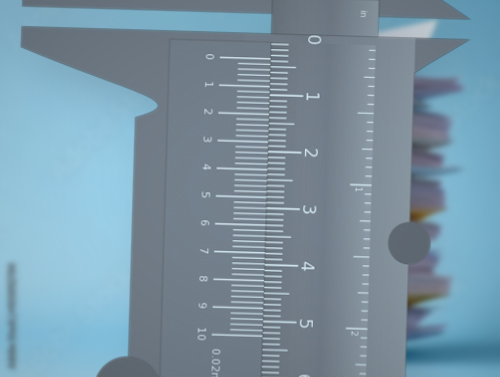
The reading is 3.6 mm
